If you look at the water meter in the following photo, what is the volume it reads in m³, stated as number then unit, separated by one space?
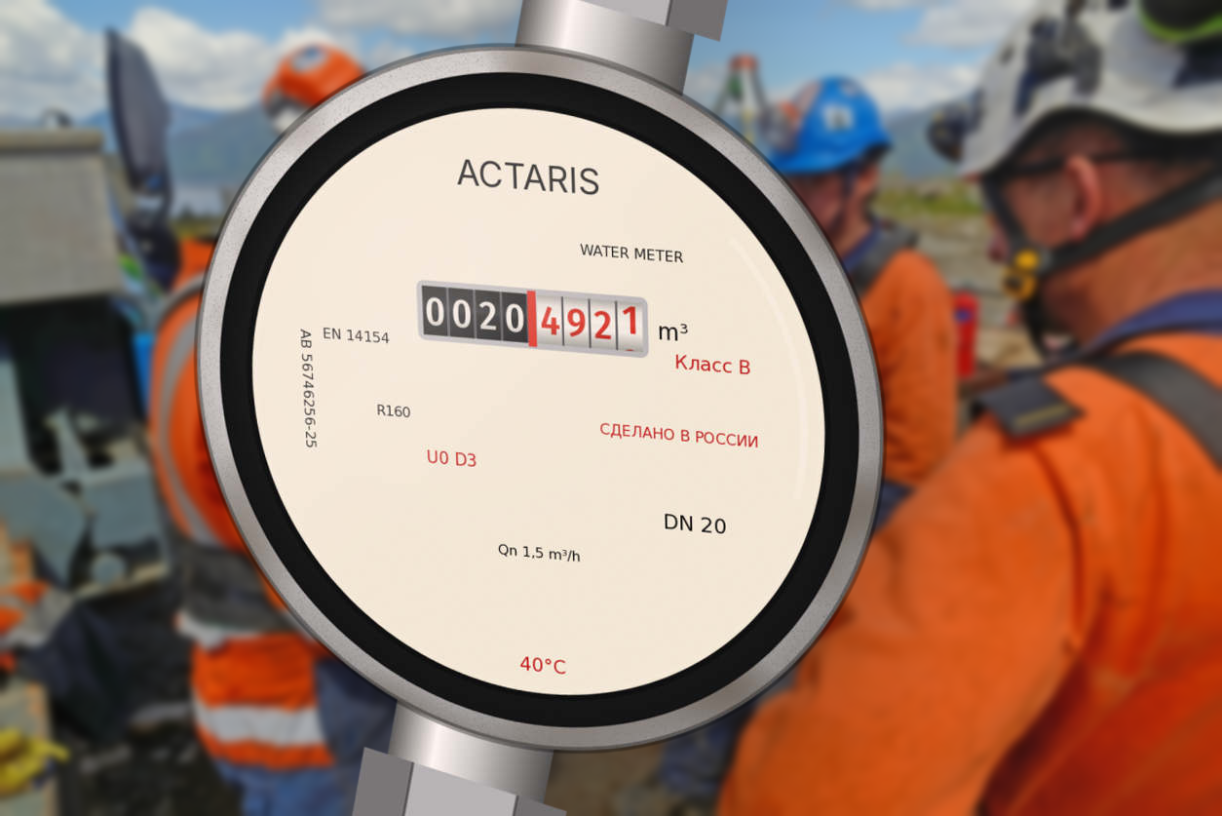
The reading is 20.4921 m³
